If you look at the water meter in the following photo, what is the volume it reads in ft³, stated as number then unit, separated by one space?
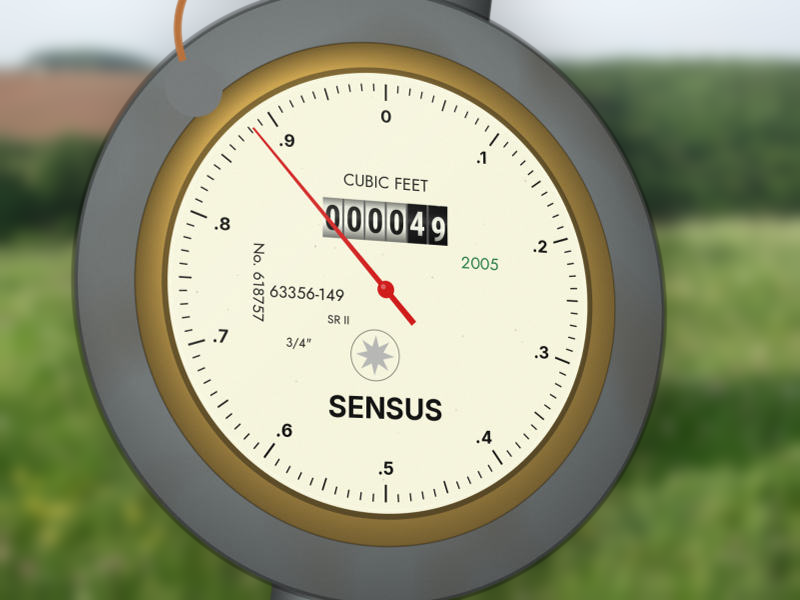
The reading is 48.88 ft³
